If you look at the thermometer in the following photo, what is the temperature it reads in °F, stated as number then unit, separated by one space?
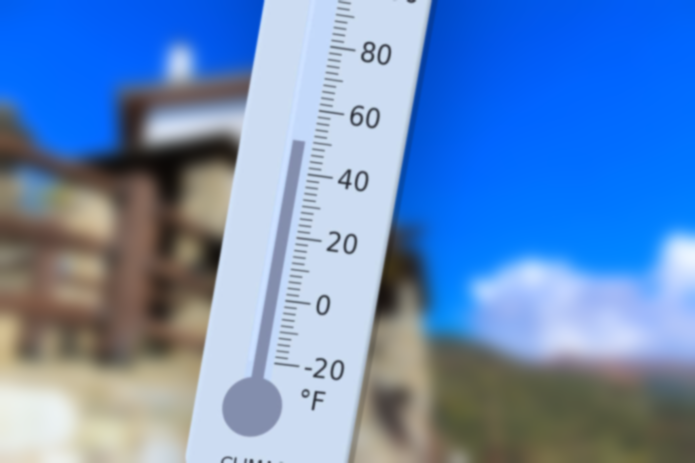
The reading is 50 °F
